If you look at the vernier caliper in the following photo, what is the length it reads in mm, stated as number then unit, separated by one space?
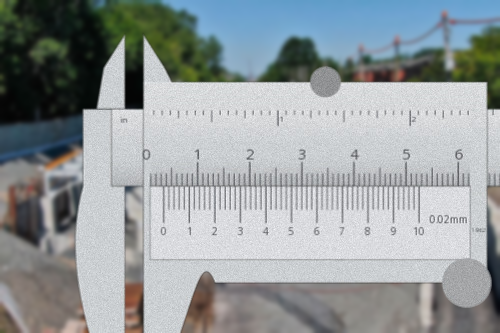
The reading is 3.5 mm
